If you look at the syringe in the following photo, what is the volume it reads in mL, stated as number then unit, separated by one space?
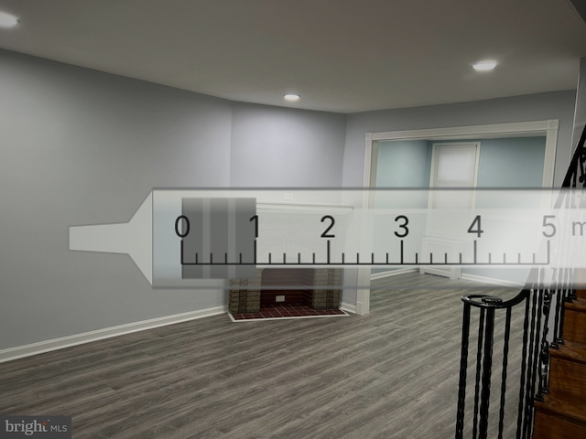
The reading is 0 mL
